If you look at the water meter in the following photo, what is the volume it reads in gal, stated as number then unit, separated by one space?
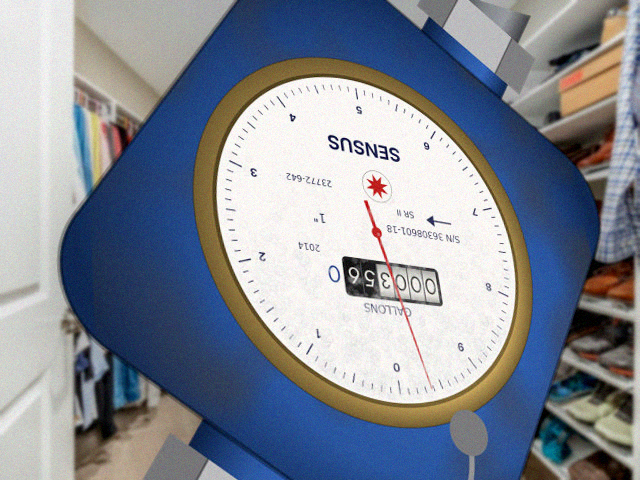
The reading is 3559.6 gal
